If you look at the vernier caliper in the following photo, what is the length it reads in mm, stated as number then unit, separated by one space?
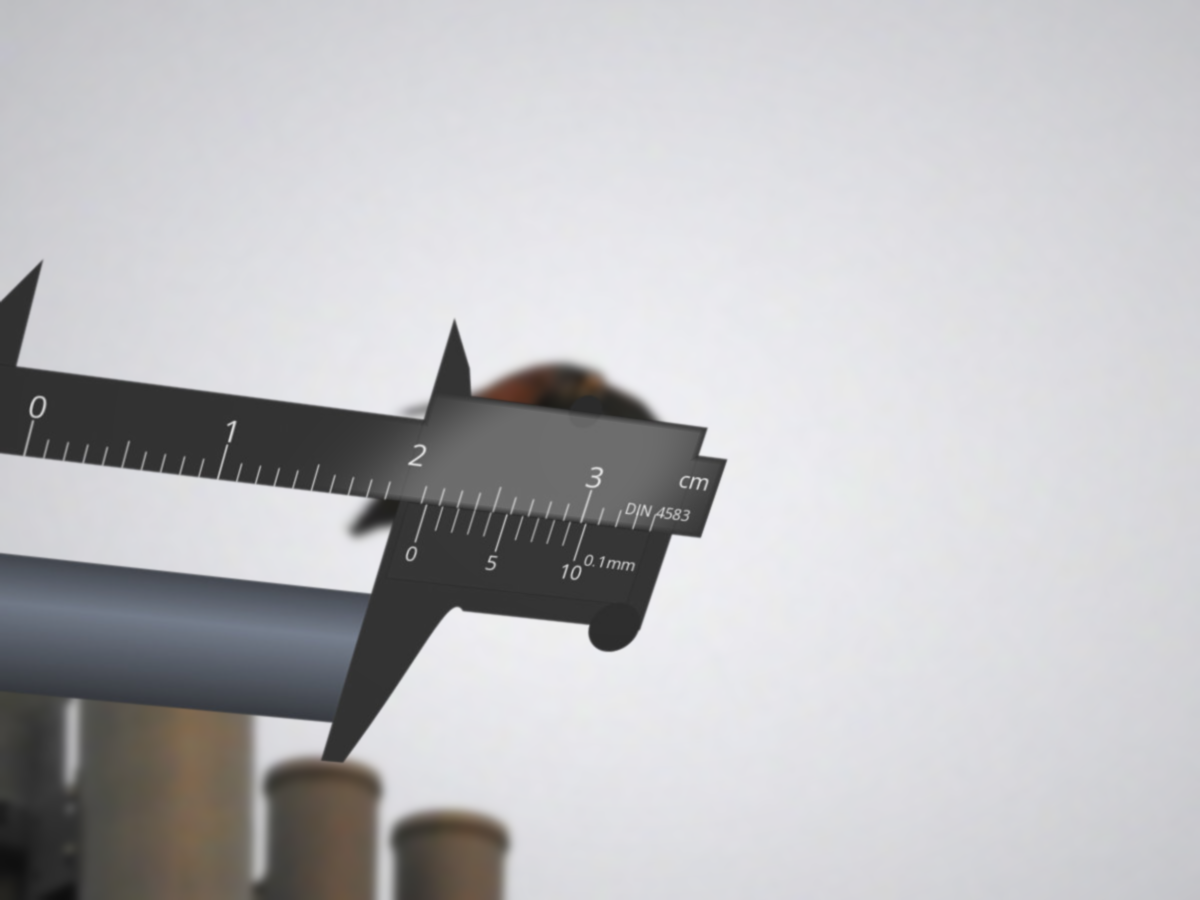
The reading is 21.3 mm
